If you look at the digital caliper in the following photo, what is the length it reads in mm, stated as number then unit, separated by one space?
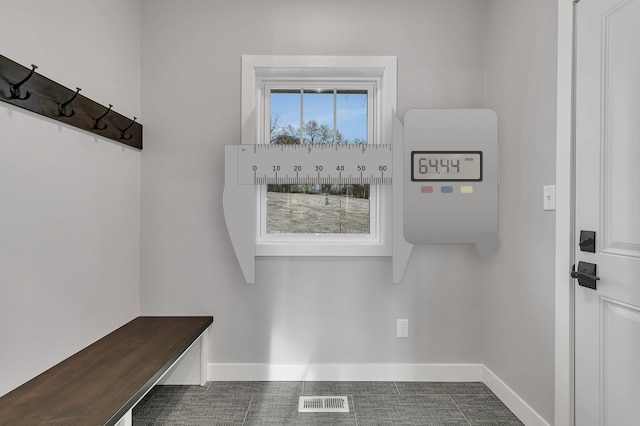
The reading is 64.44 mm
